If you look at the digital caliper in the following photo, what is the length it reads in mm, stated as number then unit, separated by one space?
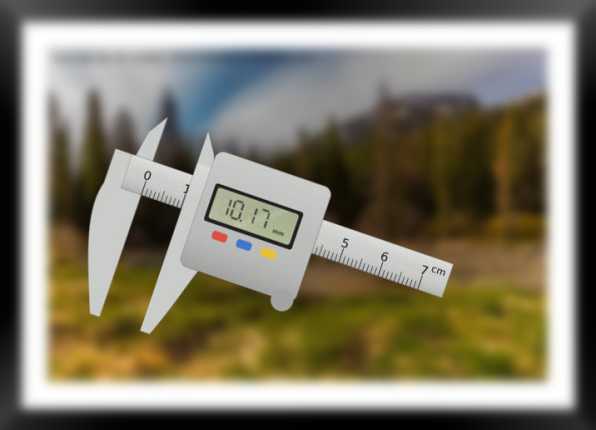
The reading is 10.17 mm
